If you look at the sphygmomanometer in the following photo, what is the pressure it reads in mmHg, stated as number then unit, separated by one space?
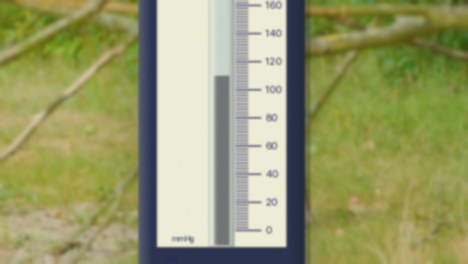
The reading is 110 mmHg
